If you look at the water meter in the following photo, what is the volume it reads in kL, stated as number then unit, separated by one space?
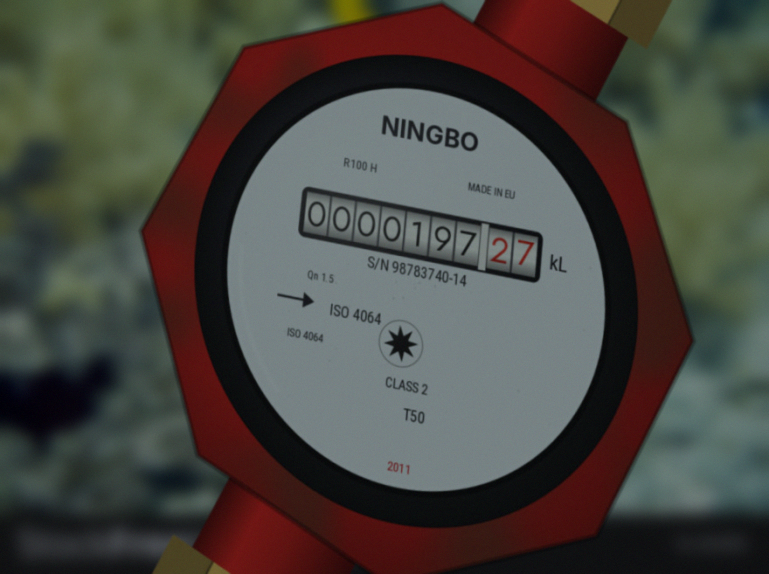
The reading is 197.27 kL
